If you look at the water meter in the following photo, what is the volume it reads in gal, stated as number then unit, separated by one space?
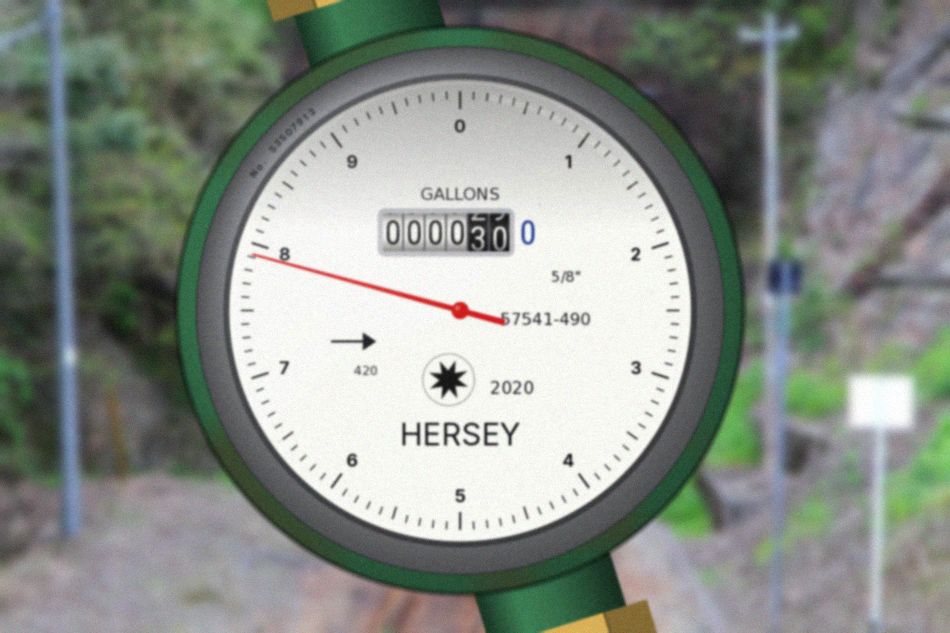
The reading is 297.9 gal
